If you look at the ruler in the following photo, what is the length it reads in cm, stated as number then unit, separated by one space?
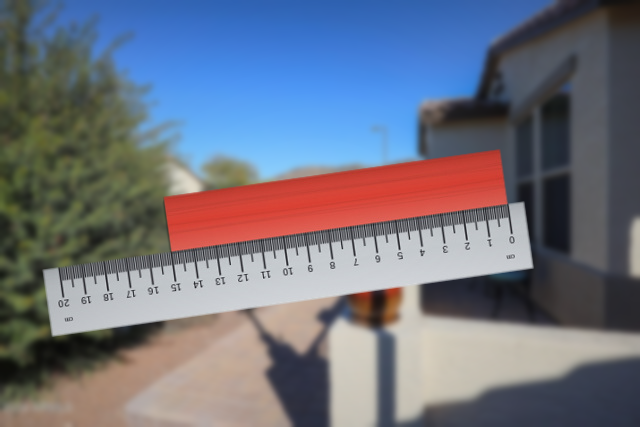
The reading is 15 cm
